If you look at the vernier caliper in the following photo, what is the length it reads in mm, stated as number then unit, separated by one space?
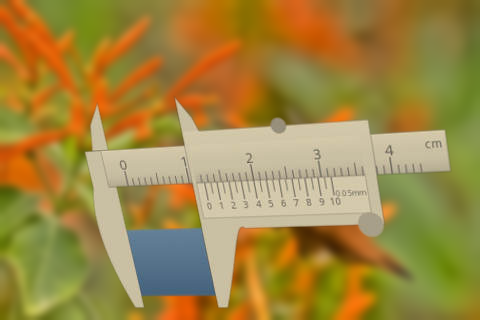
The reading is 12.4 mm
